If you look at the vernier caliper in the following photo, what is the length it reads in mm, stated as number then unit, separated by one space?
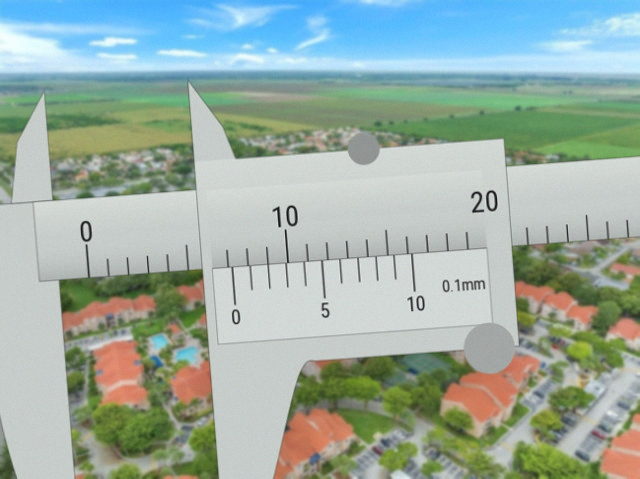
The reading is 7.2 mm
